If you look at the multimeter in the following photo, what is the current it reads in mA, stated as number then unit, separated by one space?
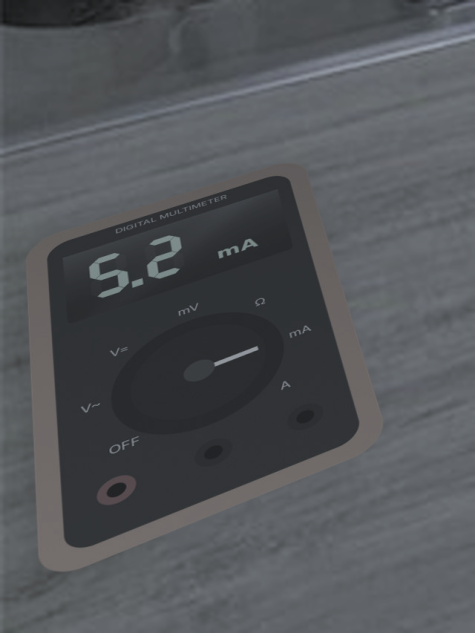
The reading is 5.2 mA
